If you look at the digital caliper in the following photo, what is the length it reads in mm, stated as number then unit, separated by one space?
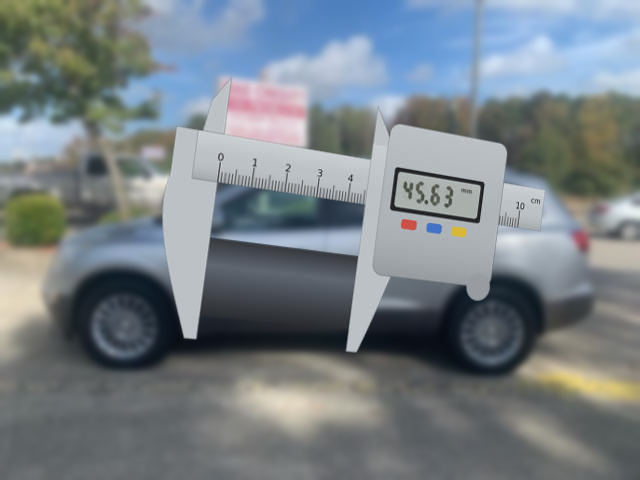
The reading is 45.63 mm
